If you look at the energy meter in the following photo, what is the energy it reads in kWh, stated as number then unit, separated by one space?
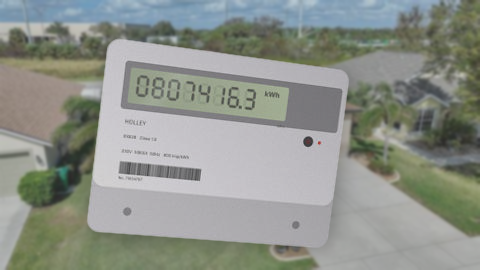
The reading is 807416.3 kWh
